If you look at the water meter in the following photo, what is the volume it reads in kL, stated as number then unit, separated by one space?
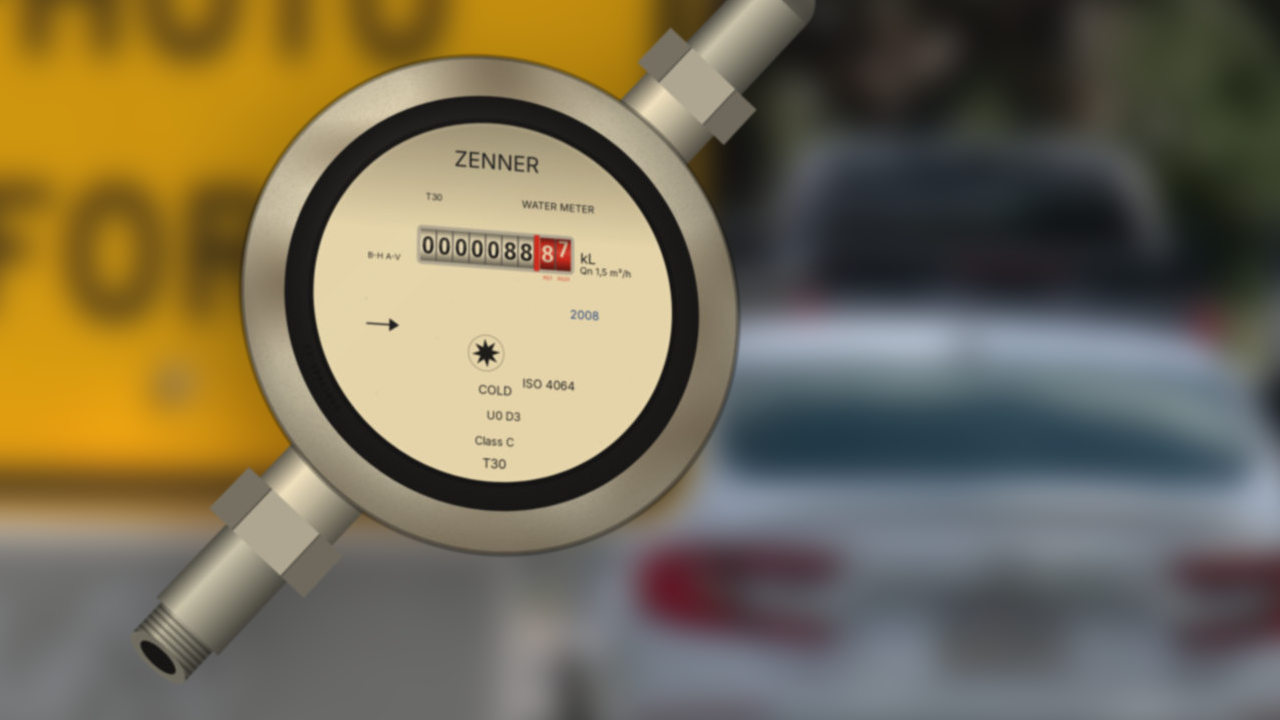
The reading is 88.87 kL
